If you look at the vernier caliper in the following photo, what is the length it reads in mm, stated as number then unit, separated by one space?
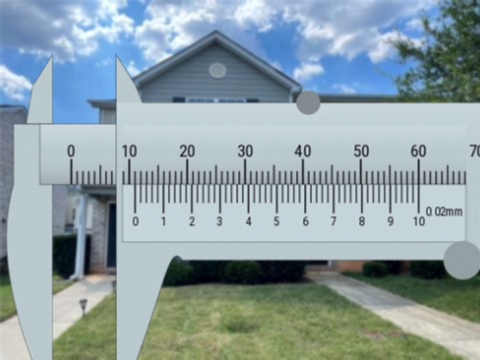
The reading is 11.0 mm
